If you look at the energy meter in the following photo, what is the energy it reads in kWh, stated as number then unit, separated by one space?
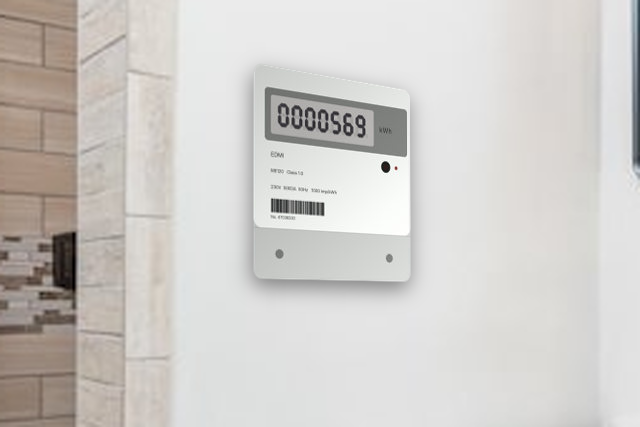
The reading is 569 kWh
